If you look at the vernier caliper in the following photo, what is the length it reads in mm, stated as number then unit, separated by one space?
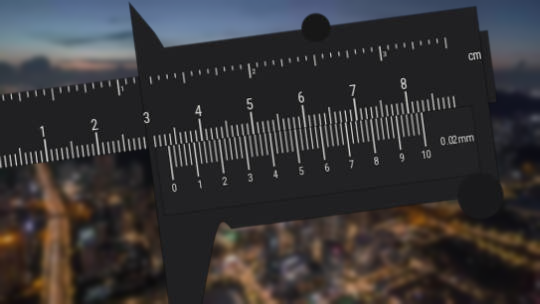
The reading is 33.5 mm
